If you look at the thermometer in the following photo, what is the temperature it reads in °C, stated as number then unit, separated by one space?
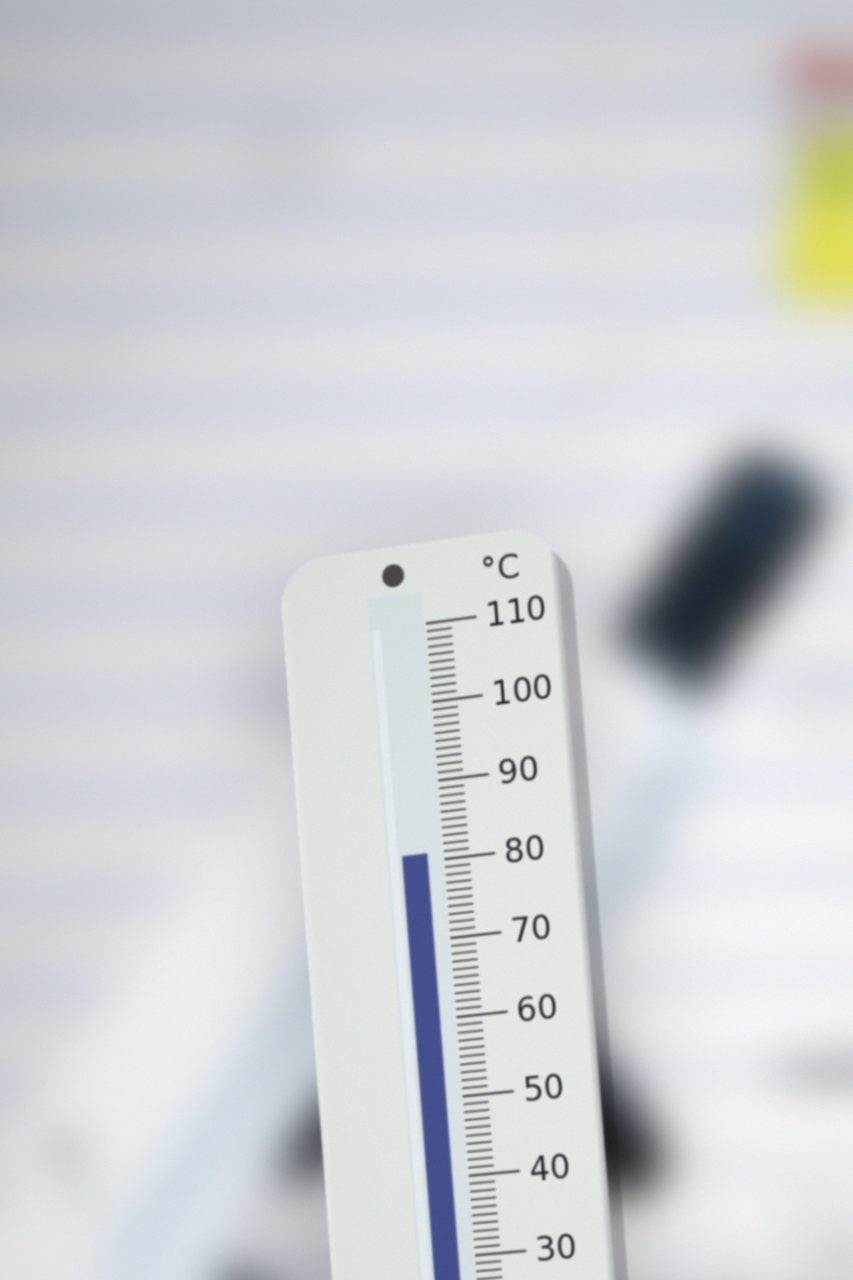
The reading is 81 °C
